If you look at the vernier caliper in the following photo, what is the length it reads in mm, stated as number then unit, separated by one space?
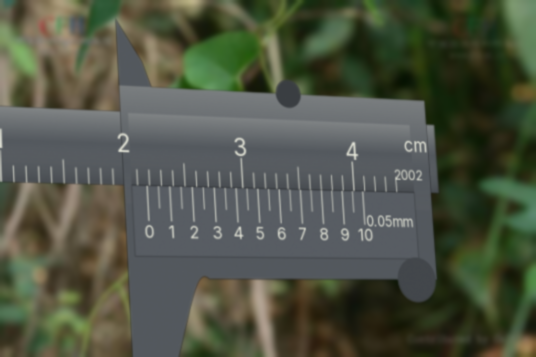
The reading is 21.8 mm
